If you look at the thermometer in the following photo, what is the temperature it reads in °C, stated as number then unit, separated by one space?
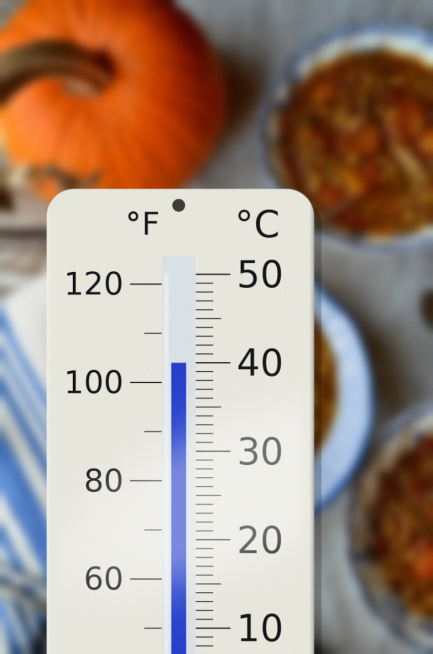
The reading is 40 °C
